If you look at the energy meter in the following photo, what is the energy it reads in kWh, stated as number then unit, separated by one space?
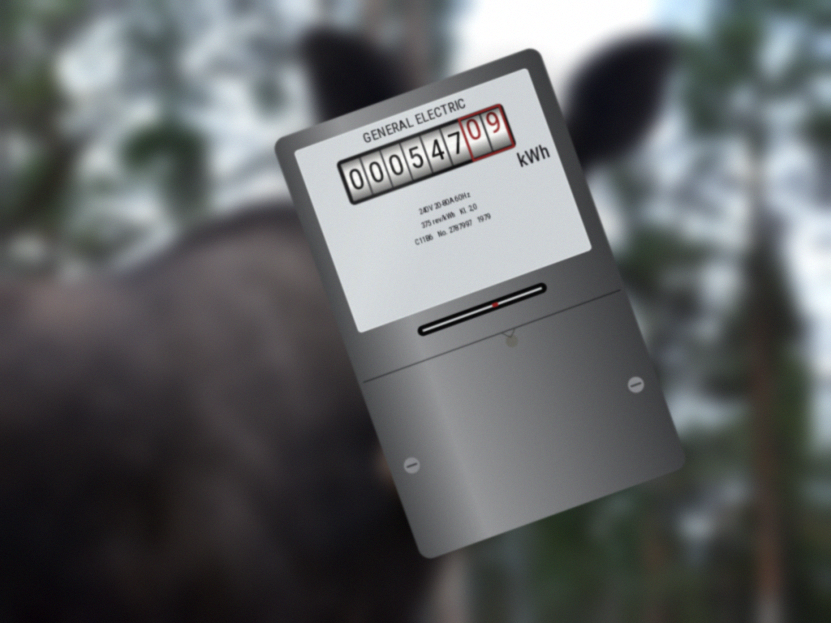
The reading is 547.09 kWh
